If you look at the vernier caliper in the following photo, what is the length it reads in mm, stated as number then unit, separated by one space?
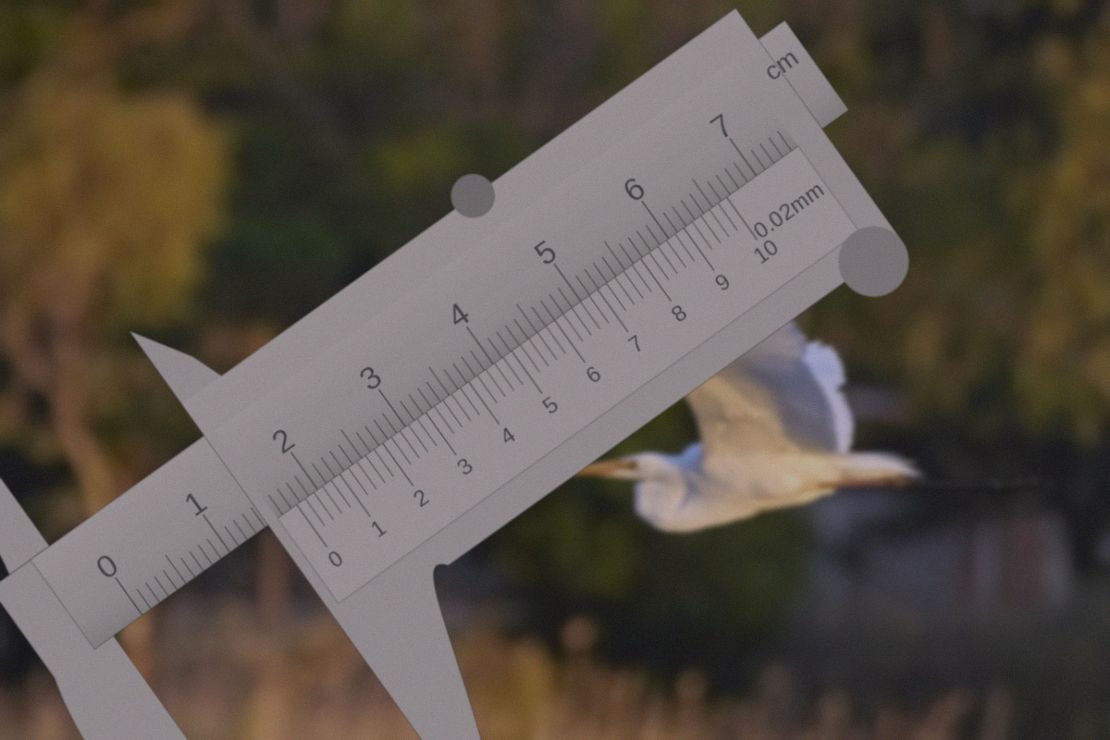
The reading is 17.6 mm
